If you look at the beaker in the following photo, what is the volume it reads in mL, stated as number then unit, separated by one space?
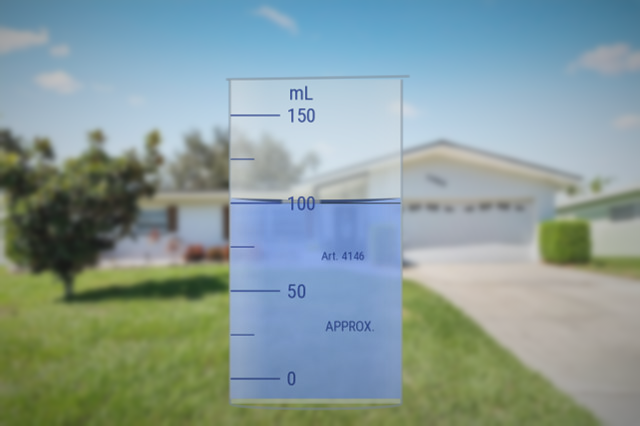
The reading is 100 mL
